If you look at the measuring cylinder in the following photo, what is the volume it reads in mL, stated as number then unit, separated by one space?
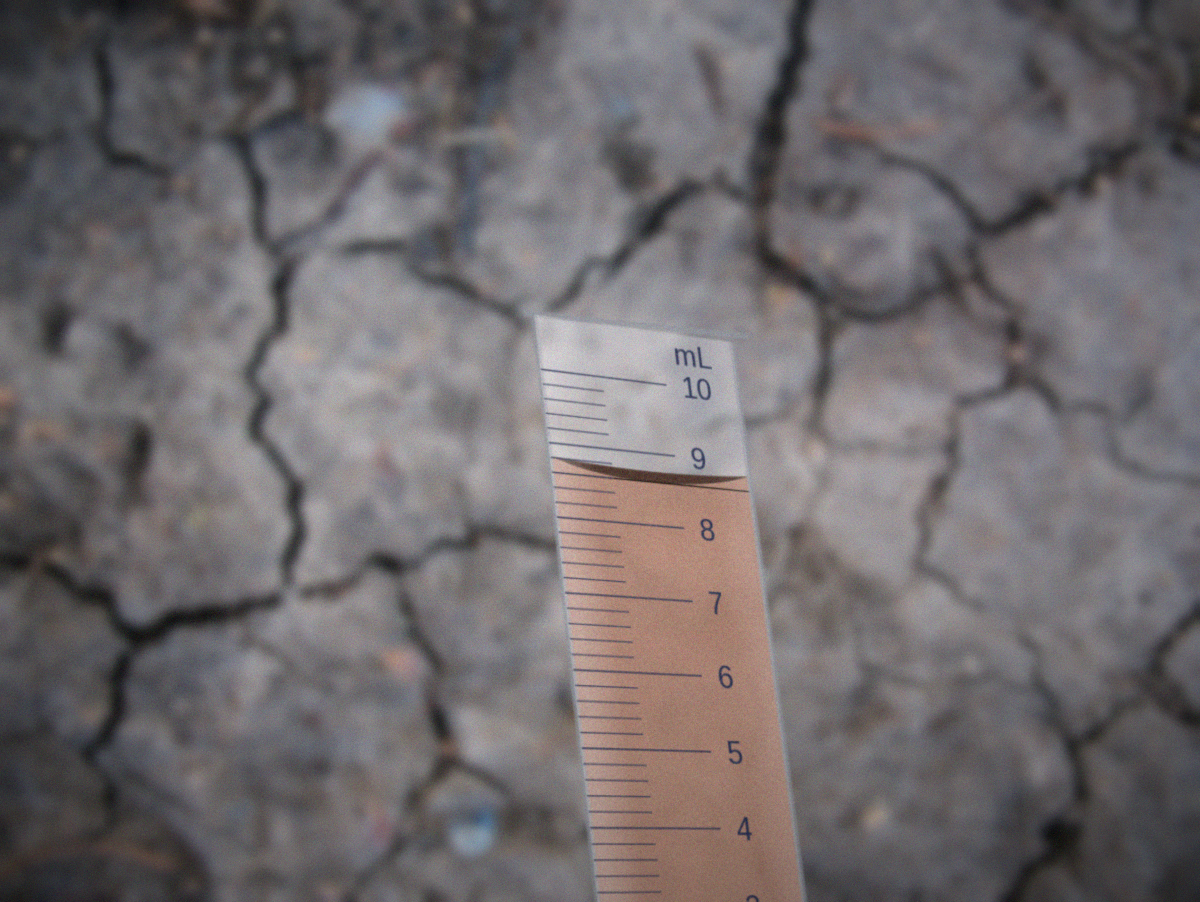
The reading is 8.6 mL
